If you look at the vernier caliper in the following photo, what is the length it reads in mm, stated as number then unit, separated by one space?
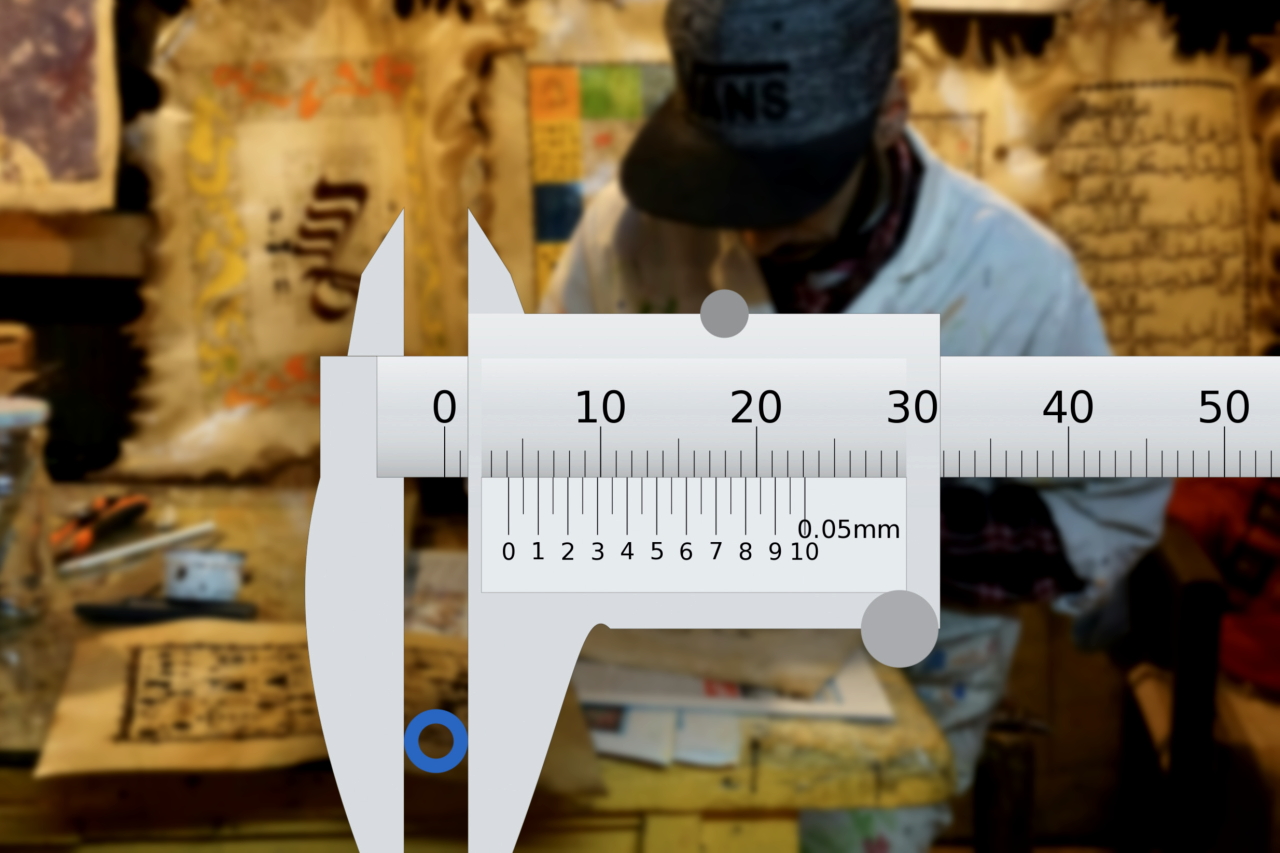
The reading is 4.1 mm
